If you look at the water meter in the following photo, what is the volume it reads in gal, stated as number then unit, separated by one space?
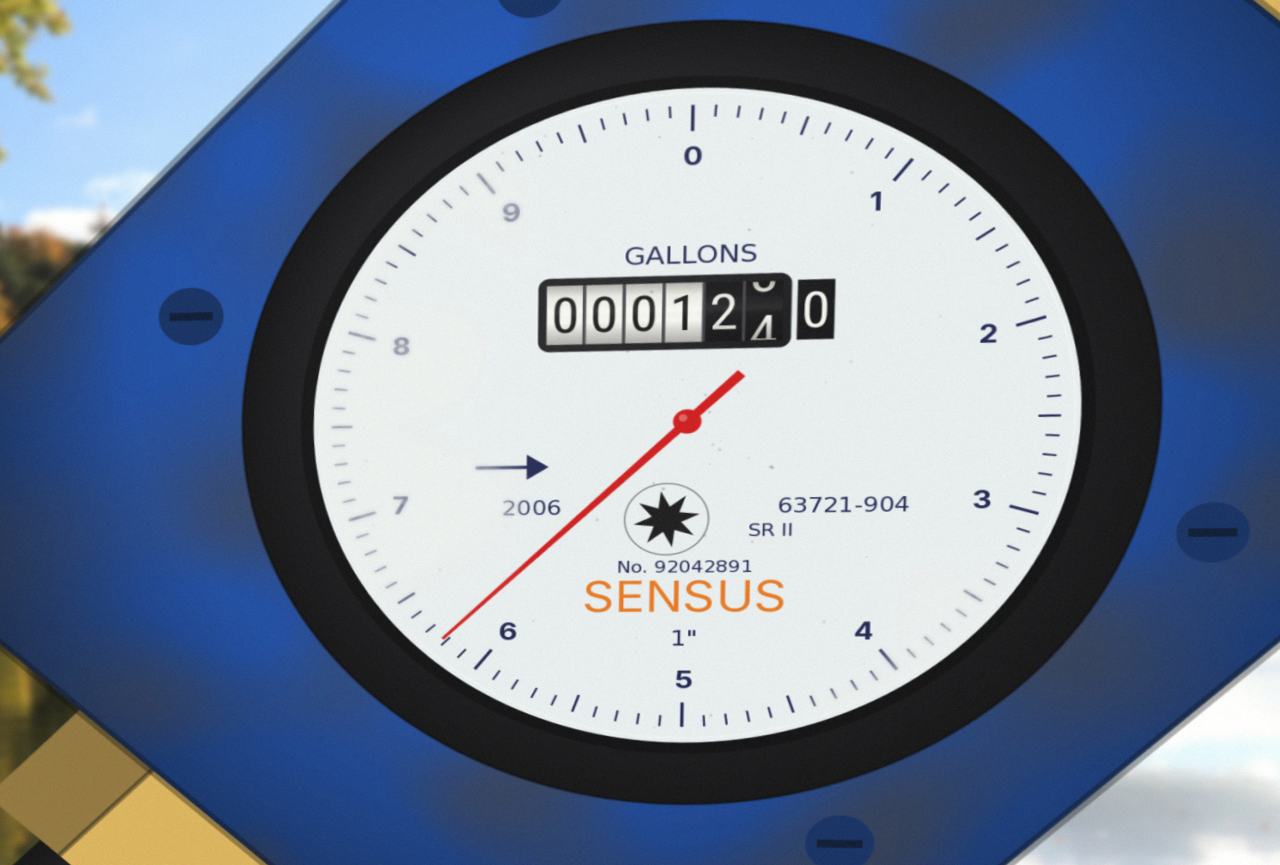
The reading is 1236.2 gal
